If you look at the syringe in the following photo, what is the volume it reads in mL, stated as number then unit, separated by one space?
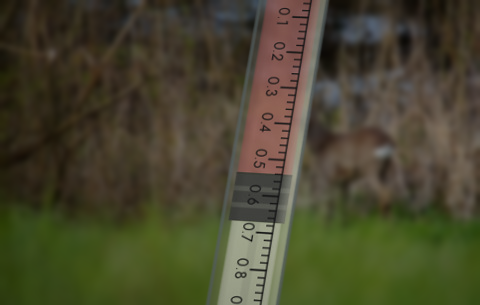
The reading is 0.54 mL
